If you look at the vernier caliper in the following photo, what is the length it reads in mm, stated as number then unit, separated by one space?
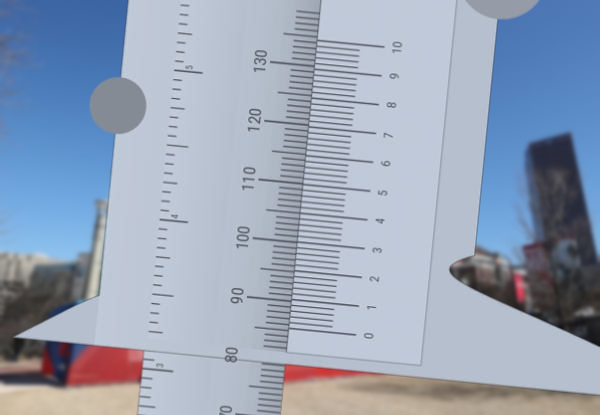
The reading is 85.4 mm
